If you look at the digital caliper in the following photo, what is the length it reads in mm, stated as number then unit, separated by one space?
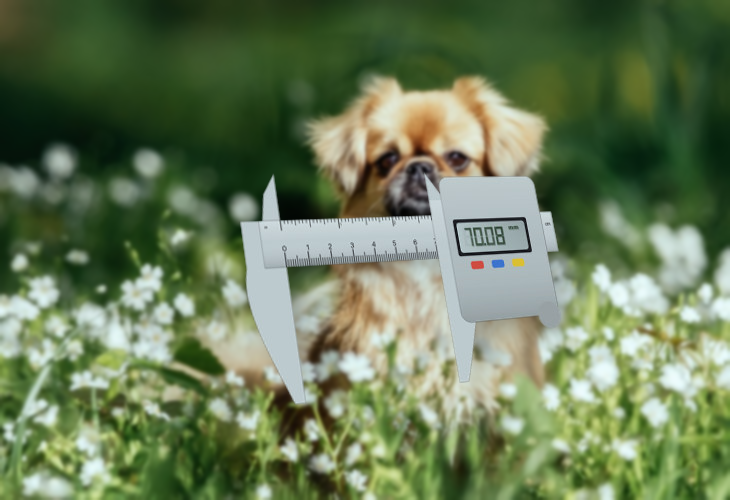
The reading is 70.08 mm
